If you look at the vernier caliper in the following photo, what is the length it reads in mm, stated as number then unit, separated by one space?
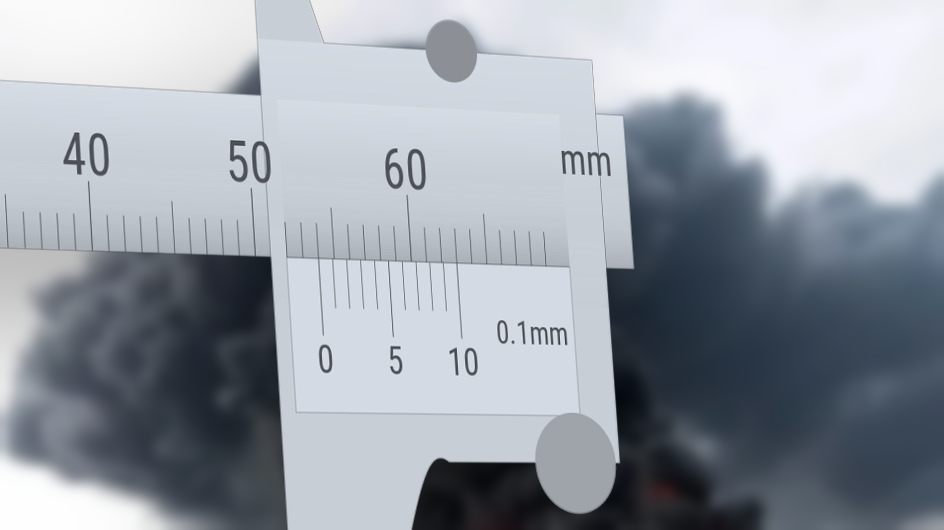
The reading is 54.0 mm
